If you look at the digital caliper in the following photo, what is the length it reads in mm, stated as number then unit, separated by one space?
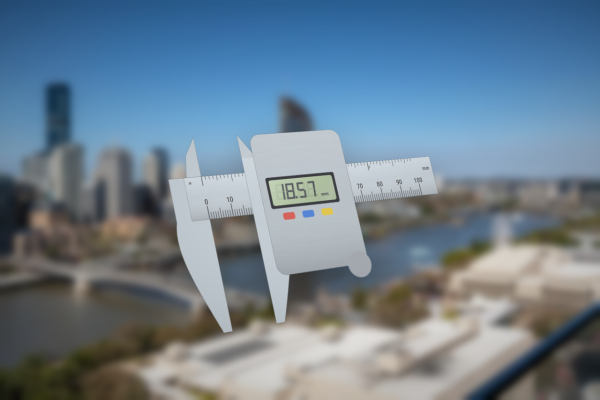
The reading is 18.57 mm
